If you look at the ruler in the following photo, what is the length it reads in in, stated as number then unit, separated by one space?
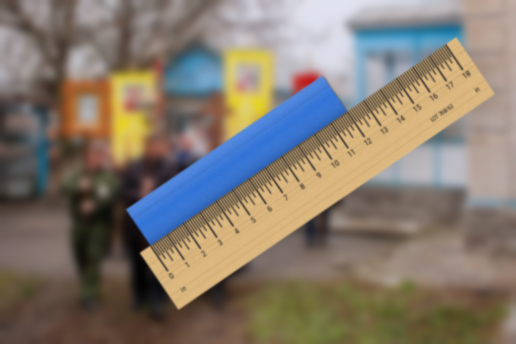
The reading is 12 in
